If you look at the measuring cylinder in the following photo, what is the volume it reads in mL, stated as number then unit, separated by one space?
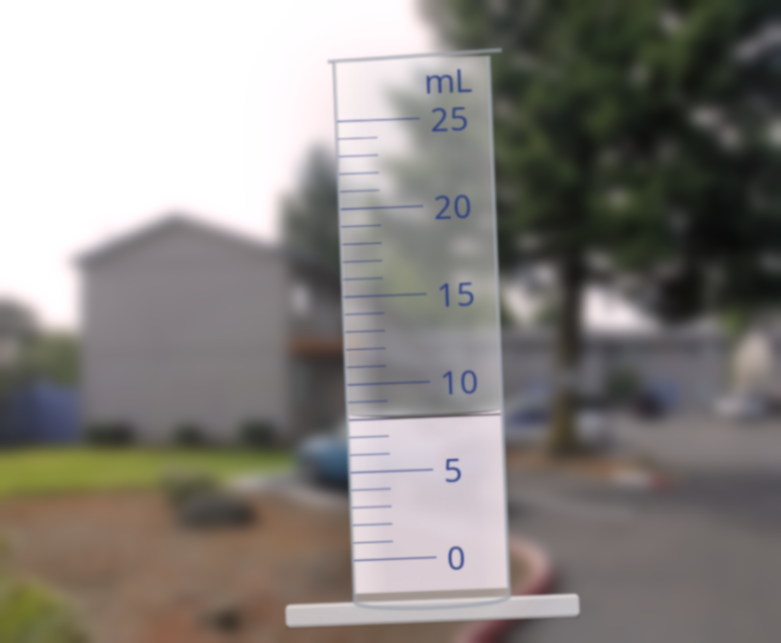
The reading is 8 mL
